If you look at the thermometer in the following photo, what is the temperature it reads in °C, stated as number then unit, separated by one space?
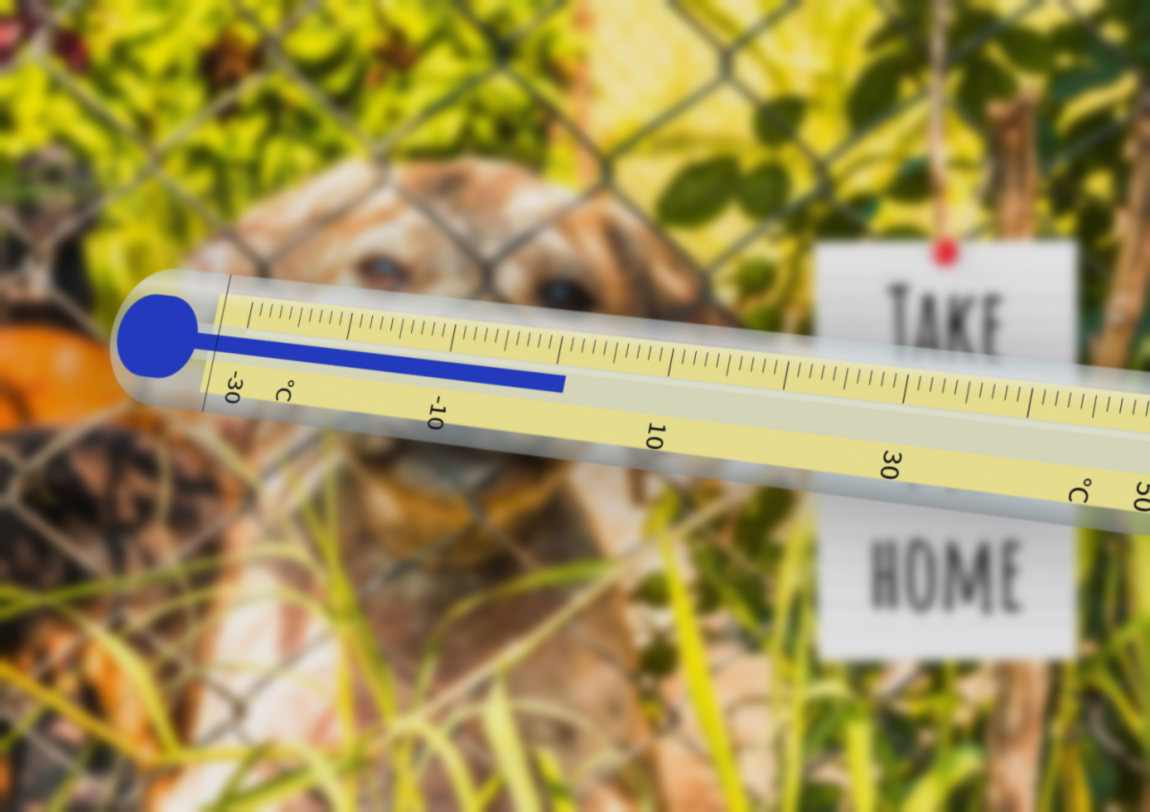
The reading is 1 °C
